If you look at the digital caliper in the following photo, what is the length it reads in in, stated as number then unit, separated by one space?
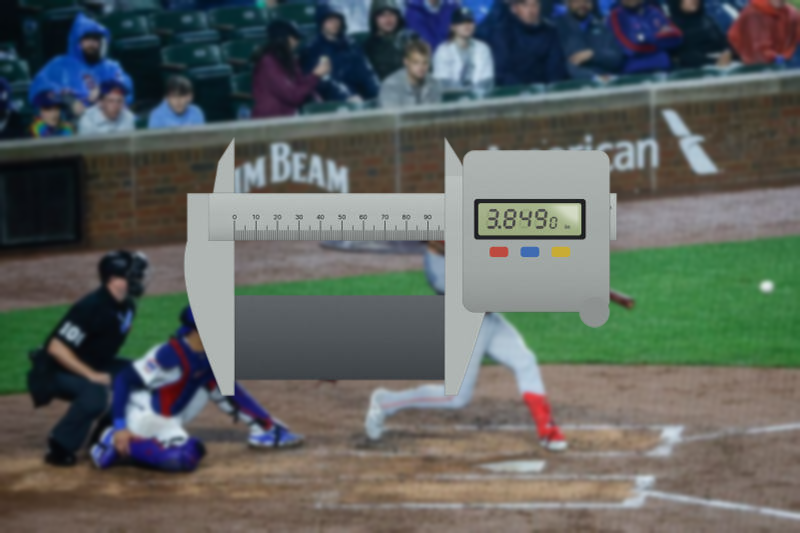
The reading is 3.8490 in
